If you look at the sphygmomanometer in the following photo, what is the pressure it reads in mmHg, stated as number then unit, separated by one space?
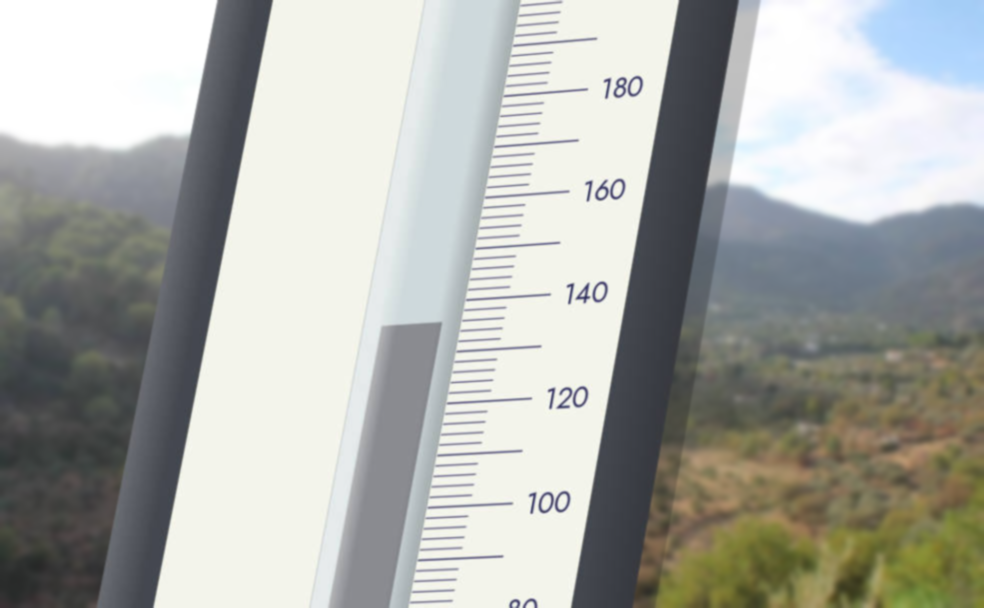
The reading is 136 mmHg
